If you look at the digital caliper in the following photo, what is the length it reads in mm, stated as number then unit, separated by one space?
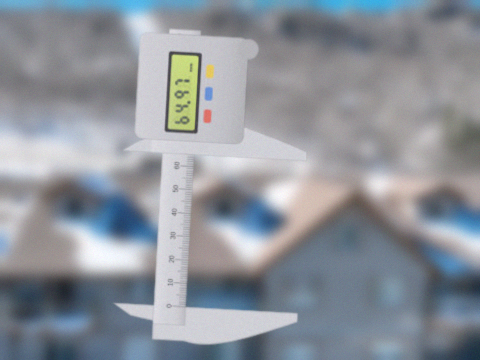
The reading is 64.97 mm
